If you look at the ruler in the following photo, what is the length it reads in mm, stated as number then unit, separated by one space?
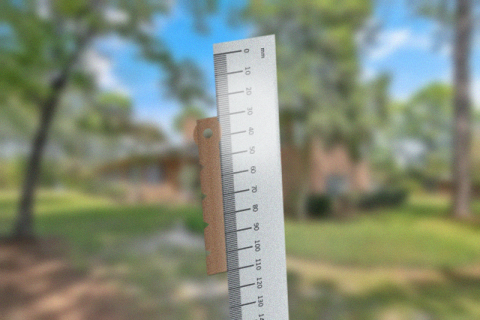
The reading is 80 mm
